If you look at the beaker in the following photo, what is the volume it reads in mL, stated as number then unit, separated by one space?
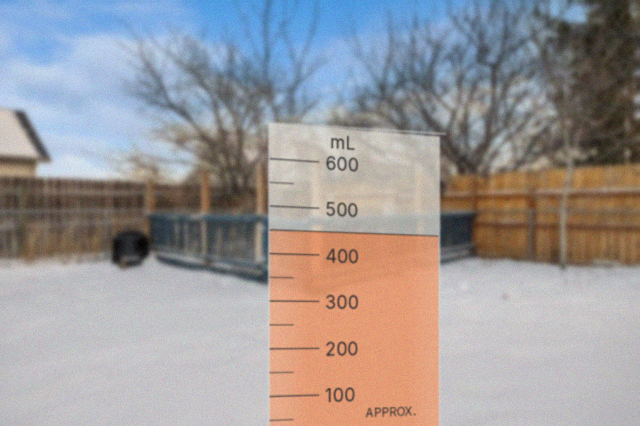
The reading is 450 mL
